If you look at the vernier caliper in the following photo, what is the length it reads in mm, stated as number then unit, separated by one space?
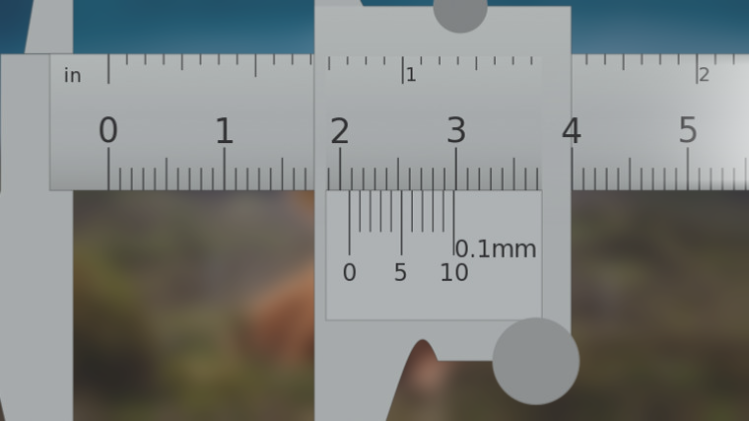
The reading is 20.8 mm
